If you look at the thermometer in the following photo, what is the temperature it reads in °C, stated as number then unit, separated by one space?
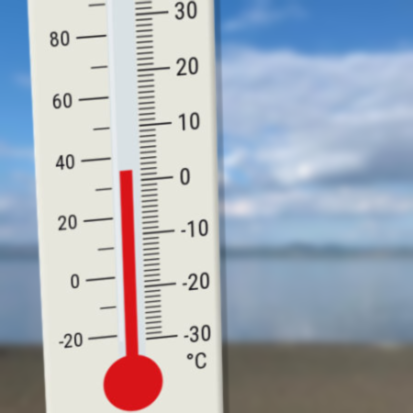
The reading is 2 °C
